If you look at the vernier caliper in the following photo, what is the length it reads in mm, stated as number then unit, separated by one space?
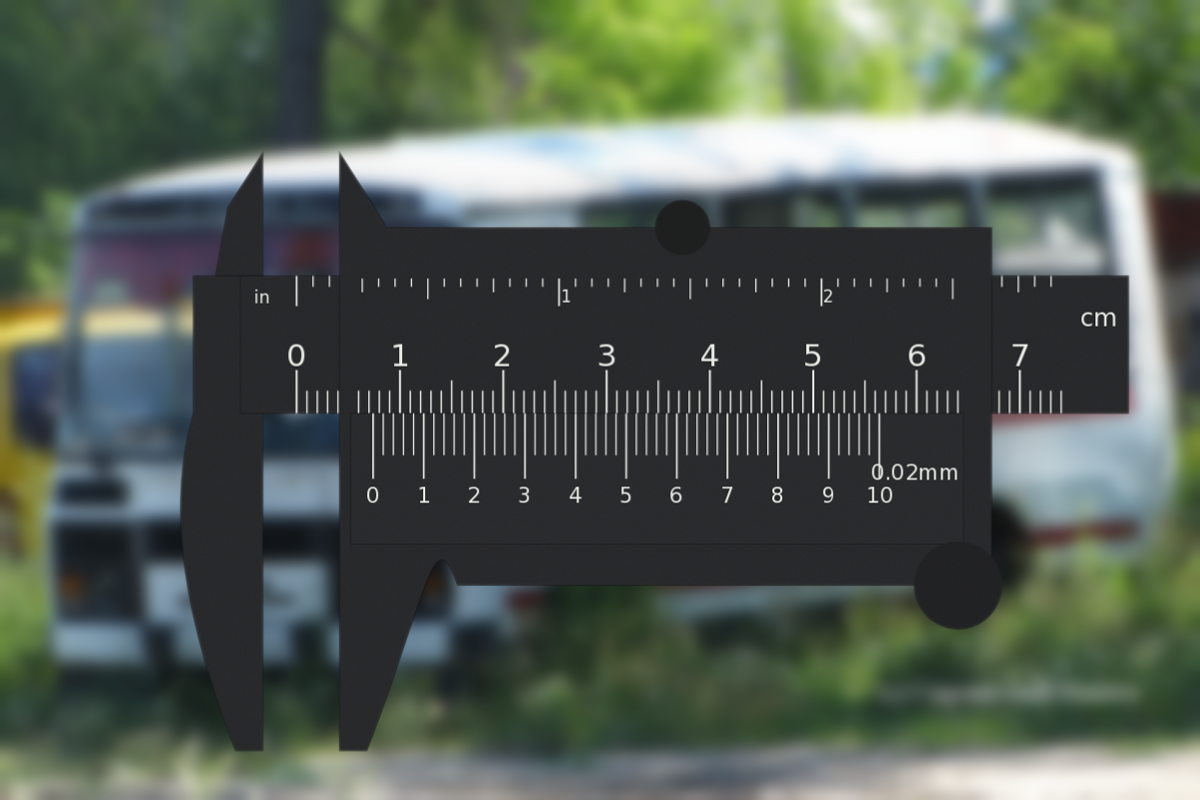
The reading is 7.4 mm
